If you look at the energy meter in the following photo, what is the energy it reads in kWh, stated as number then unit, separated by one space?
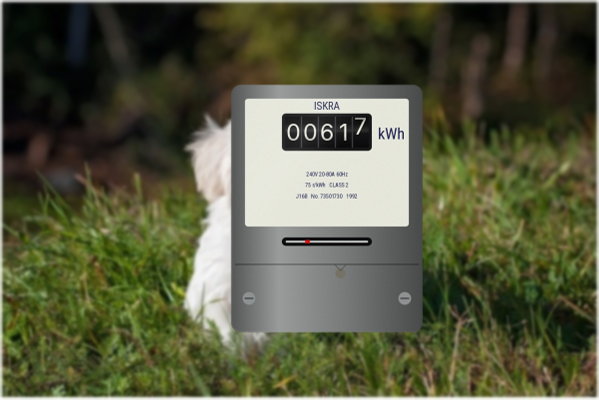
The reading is 617 kWh
